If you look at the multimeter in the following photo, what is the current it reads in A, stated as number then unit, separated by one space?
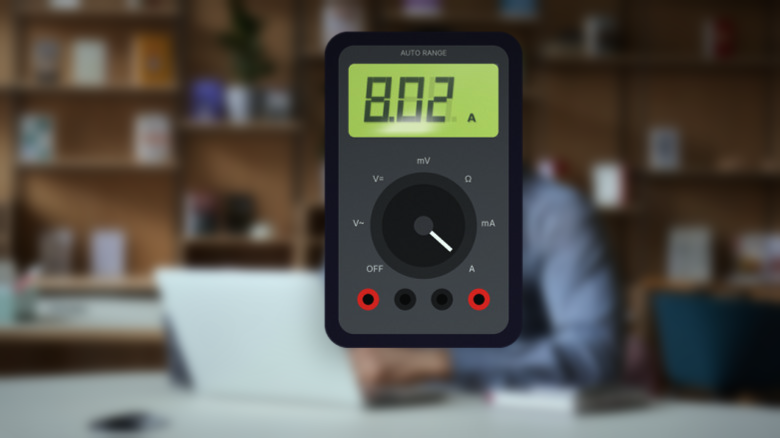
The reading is 8.02 A
